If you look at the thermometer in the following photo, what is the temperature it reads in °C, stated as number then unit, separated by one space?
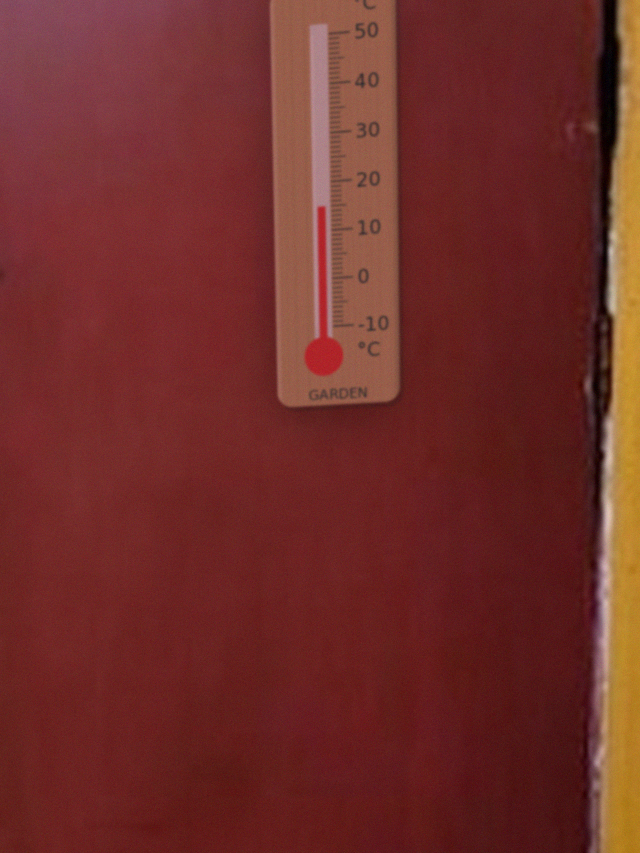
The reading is 15 °C
